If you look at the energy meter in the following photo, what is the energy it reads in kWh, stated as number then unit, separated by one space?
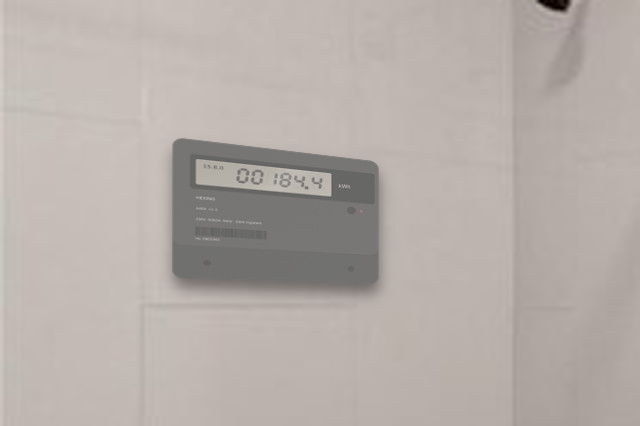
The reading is 184.4 kWh
